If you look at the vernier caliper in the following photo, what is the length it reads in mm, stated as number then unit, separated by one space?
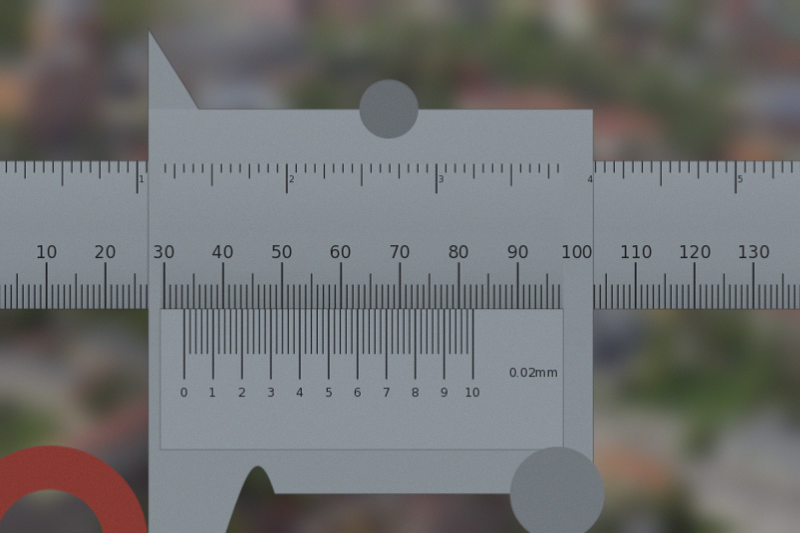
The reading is 33.4 mm
